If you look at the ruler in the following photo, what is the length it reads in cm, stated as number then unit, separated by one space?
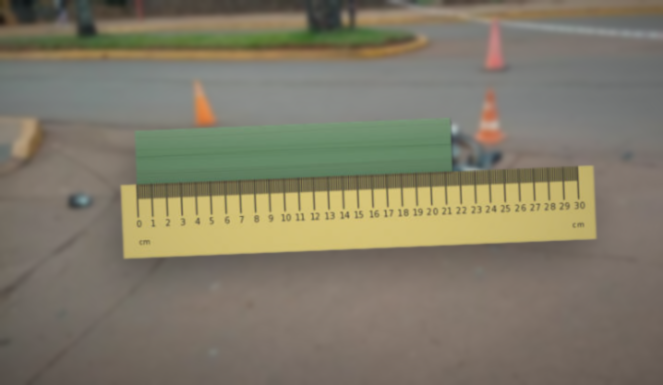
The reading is 21.5 cm
